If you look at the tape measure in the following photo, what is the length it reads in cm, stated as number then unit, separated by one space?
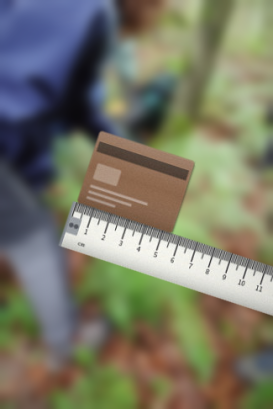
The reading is 5.5 cm
